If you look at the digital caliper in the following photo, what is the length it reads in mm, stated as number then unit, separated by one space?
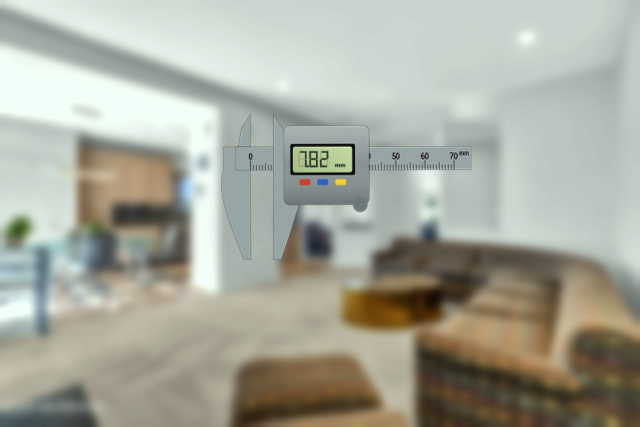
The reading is 7.82 mm
